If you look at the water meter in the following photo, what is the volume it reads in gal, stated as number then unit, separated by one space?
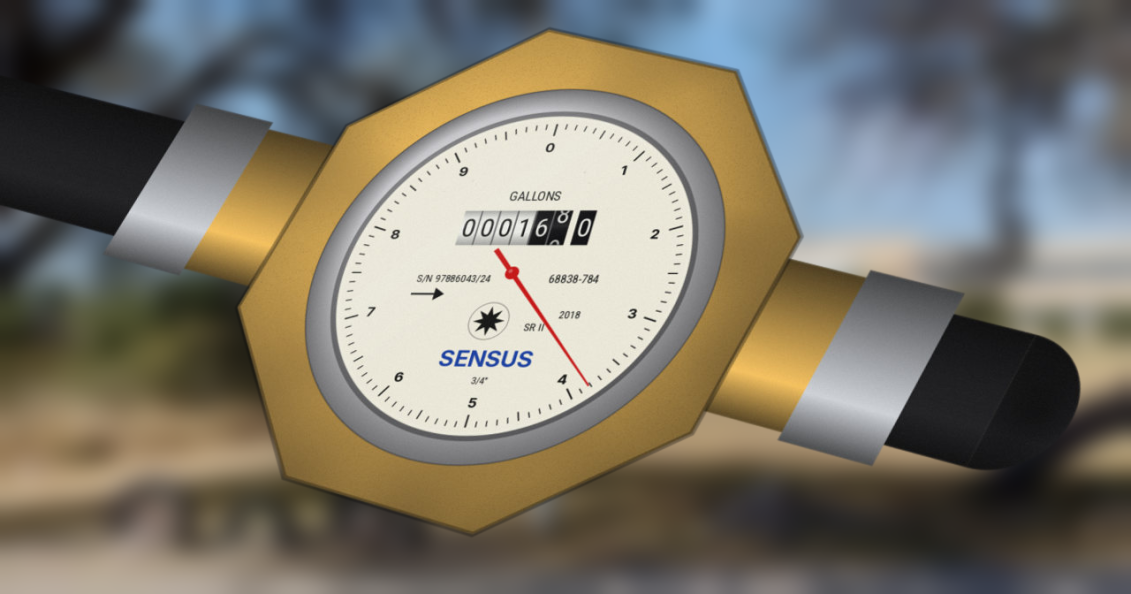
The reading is 1683.8 gal
